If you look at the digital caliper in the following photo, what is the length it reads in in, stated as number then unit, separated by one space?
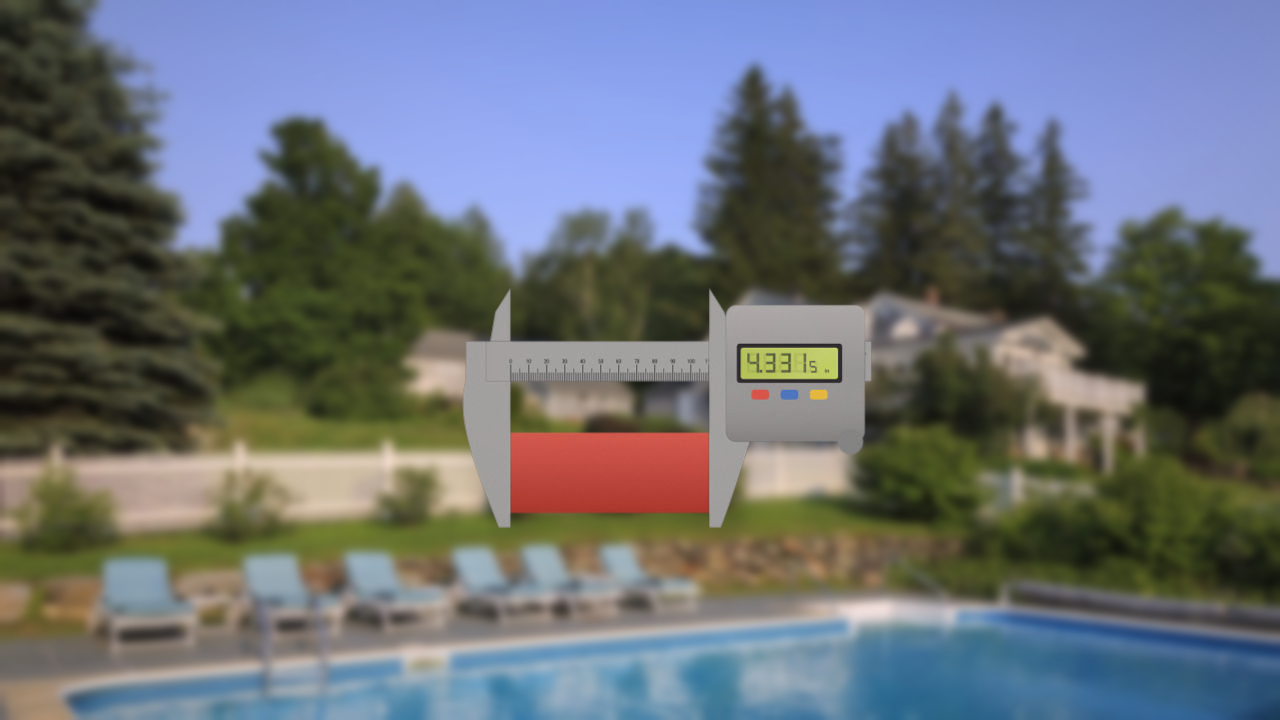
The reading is 4.3315 in
